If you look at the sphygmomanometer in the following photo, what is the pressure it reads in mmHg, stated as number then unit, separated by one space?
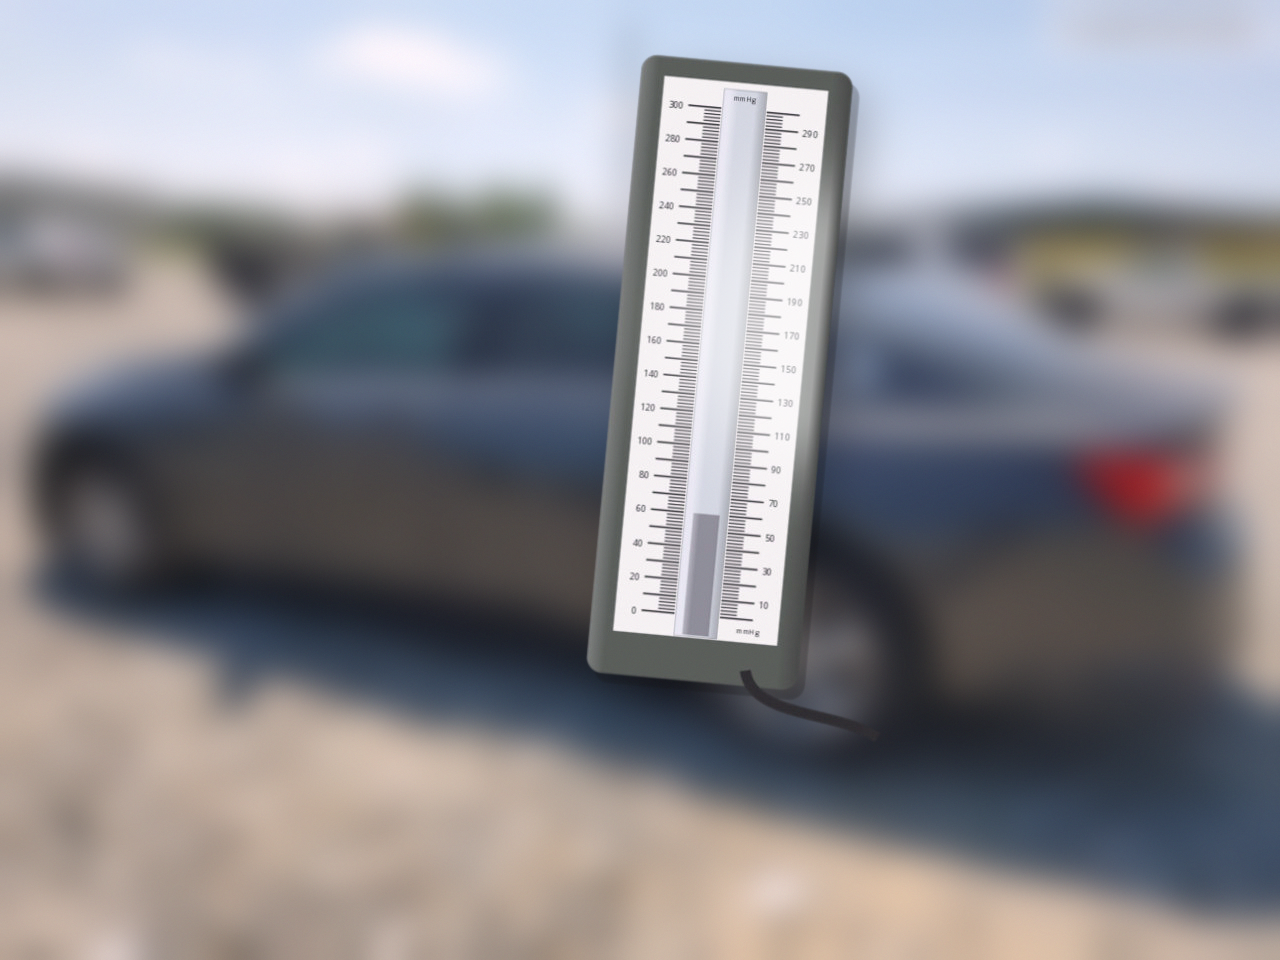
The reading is 60 mmHg
